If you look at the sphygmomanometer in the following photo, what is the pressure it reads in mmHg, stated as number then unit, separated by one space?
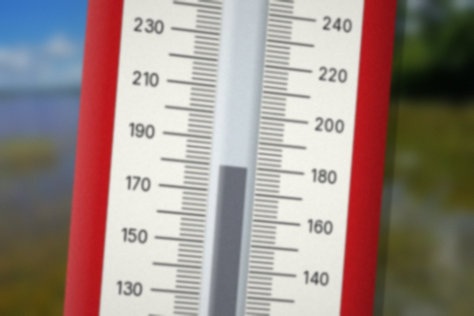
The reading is 180 mmHg
